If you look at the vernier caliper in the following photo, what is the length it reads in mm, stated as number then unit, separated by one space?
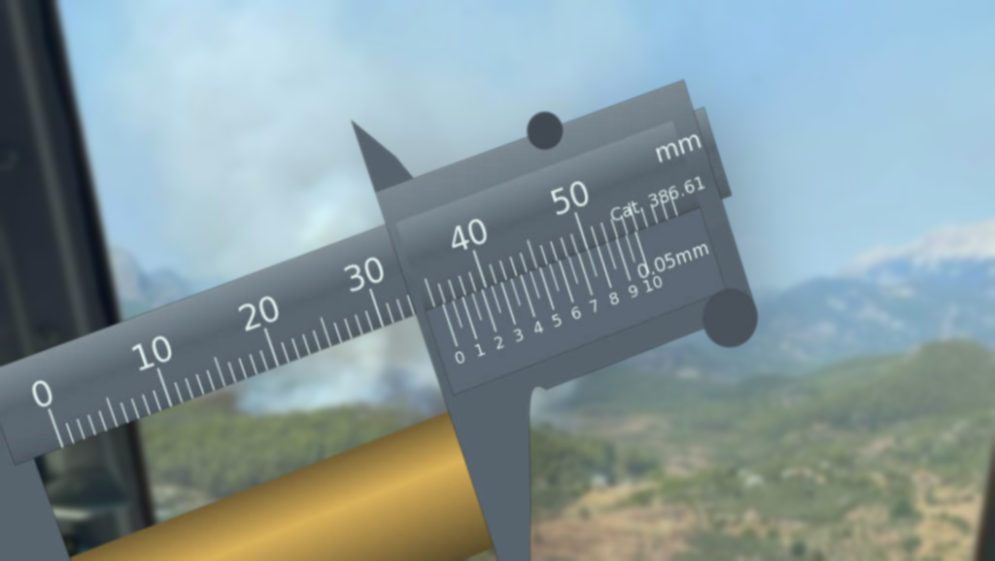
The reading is 35.8 mm
